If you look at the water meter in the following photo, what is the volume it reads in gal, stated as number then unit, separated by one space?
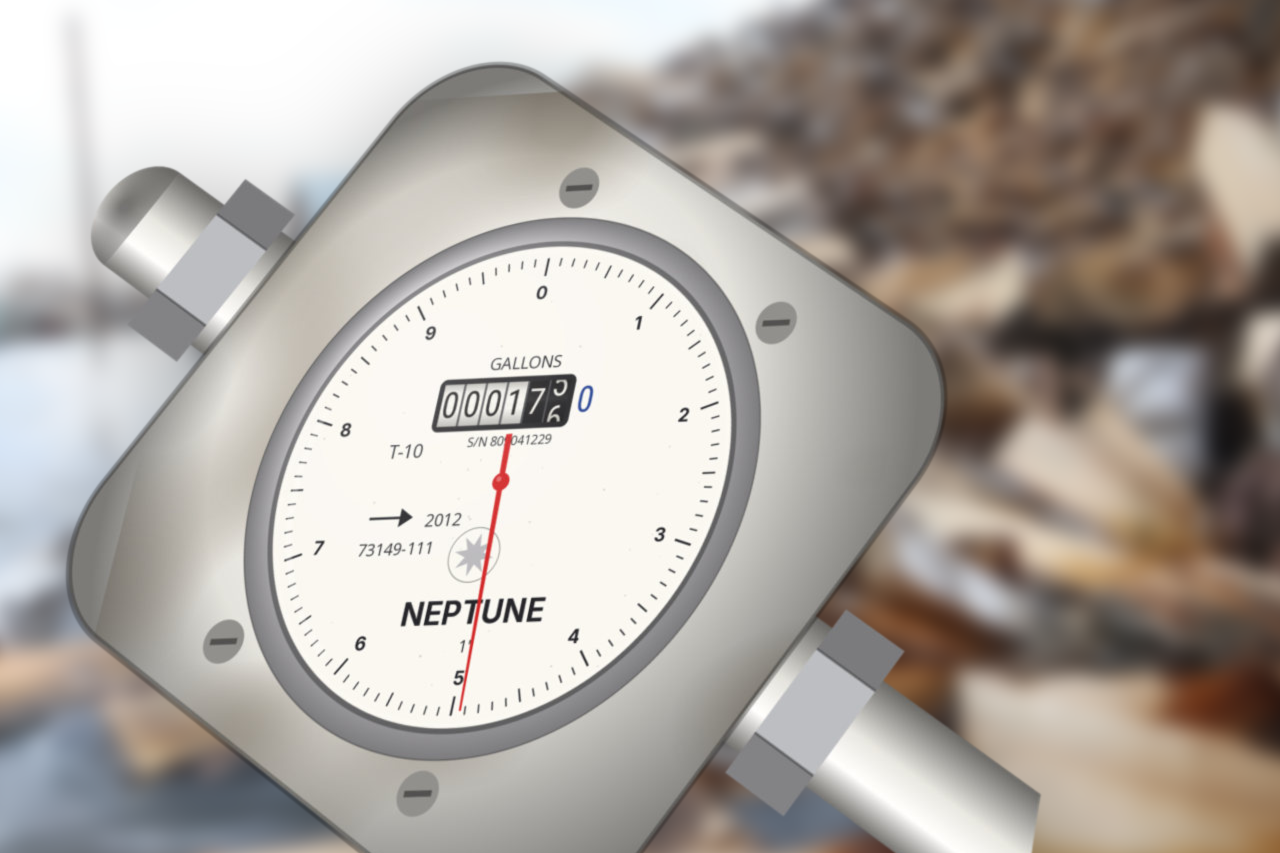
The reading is 1754.9 gal
